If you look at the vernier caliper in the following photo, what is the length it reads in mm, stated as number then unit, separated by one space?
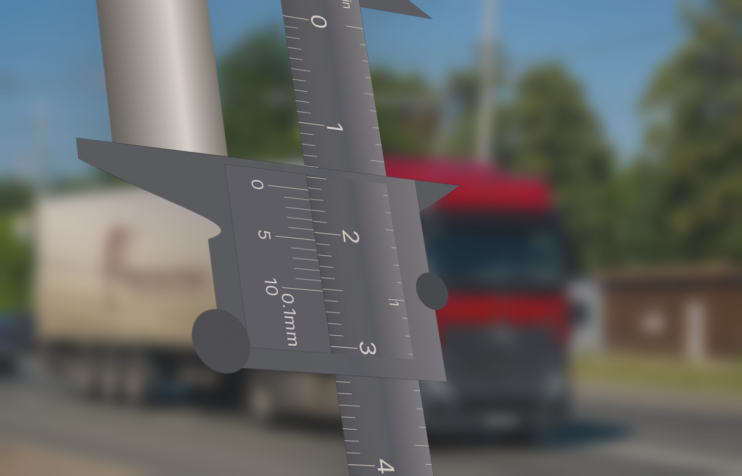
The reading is 16.2 mm
